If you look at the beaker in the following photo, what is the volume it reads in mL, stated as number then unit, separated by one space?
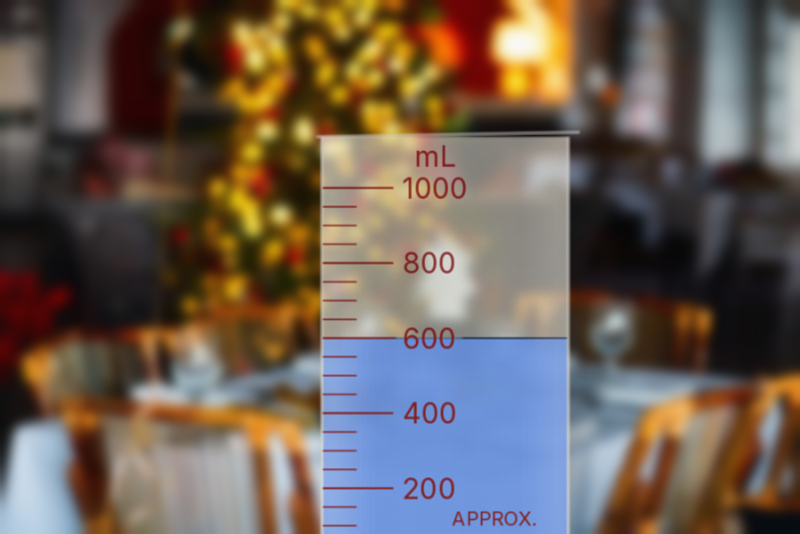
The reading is 600 mL
